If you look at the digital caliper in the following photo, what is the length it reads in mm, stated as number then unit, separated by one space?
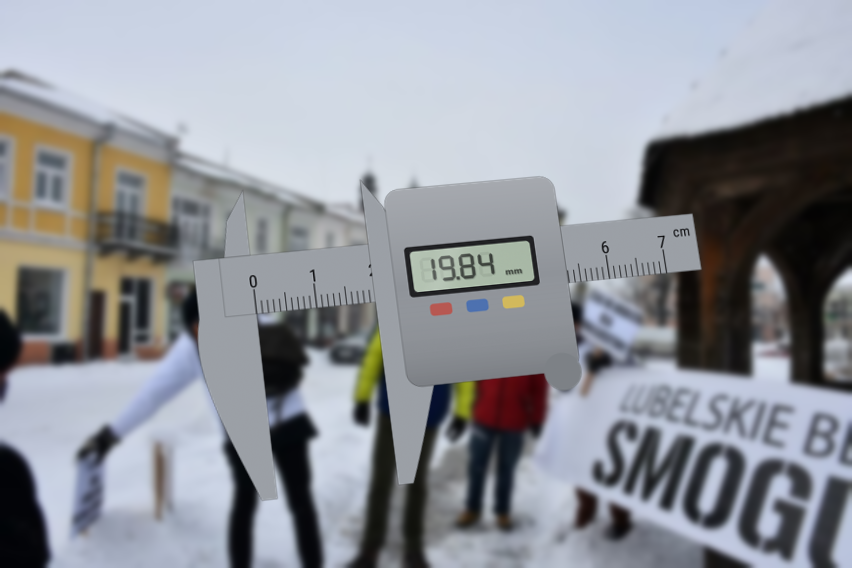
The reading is 19.84 mm
